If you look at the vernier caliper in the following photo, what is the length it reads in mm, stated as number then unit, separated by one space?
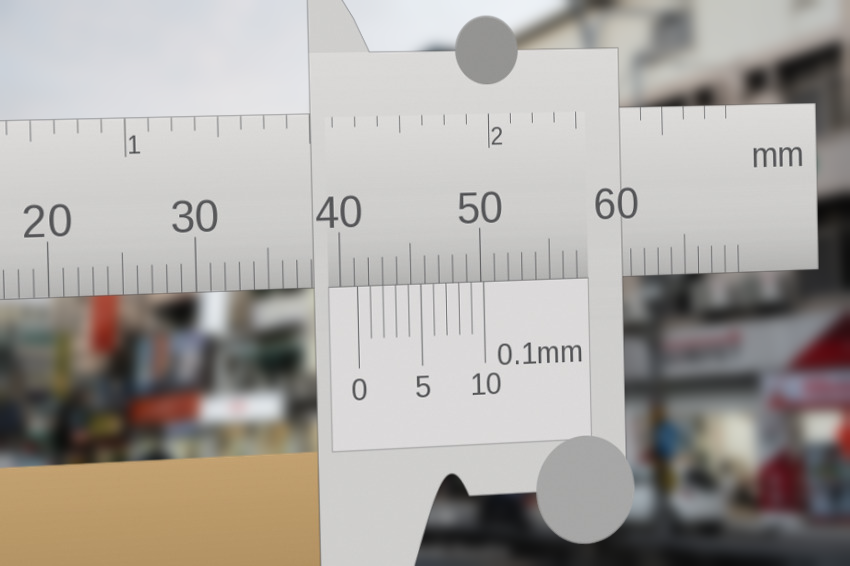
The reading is 41.2 mm
